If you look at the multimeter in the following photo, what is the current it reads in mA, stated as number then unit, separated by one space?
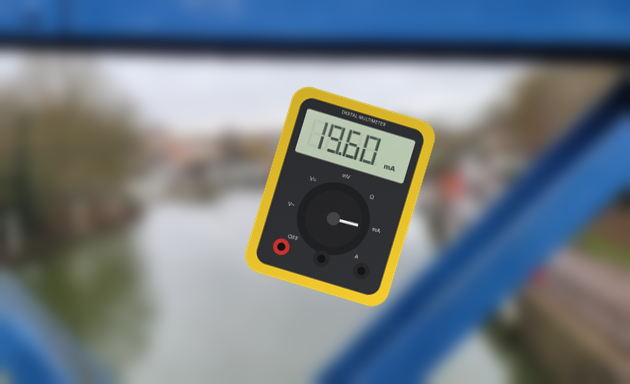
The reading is 19.60 mA
